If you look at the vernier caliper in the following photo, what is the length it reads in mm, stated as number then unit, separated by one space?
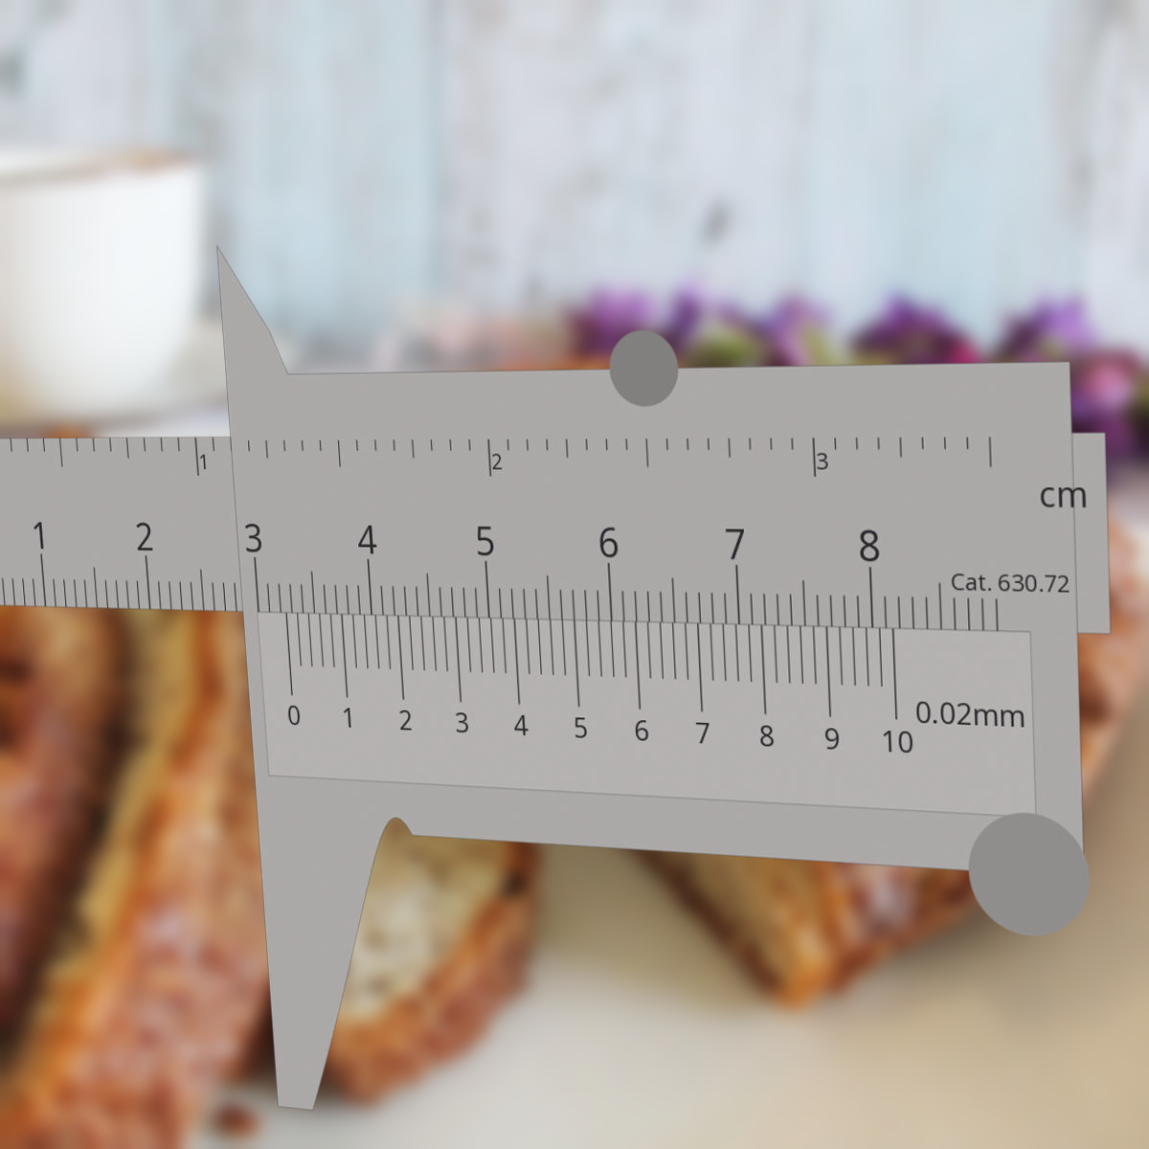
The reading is 32.5 mm
